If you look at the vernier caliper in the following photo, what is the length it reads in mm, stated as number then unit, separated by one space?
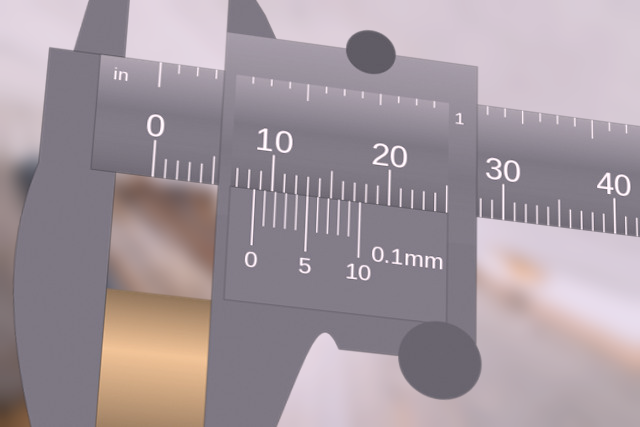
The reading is 8.5 mm
